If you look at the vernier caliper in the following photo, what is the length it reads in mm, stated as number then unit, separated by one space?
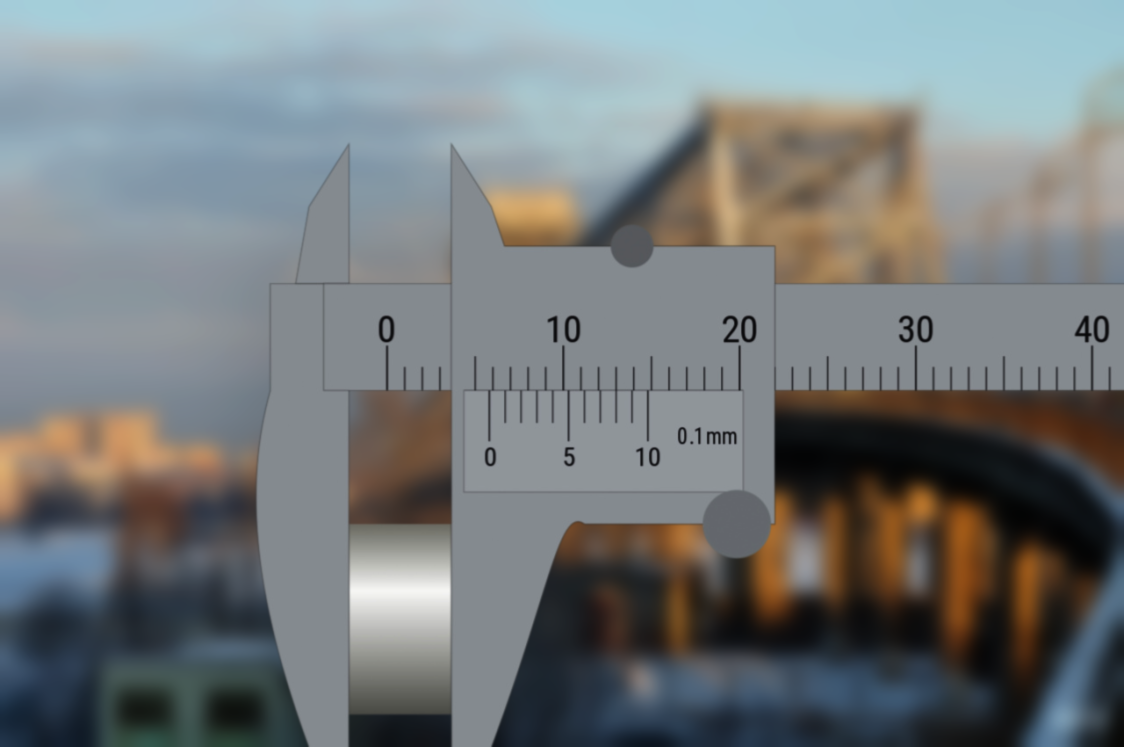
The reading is 5.8 mm
